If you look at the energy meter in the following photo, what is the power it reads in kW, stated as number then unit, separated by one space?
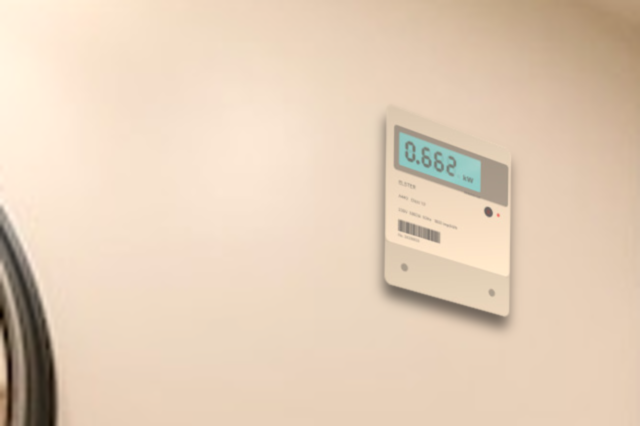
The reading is 0.662 kW
